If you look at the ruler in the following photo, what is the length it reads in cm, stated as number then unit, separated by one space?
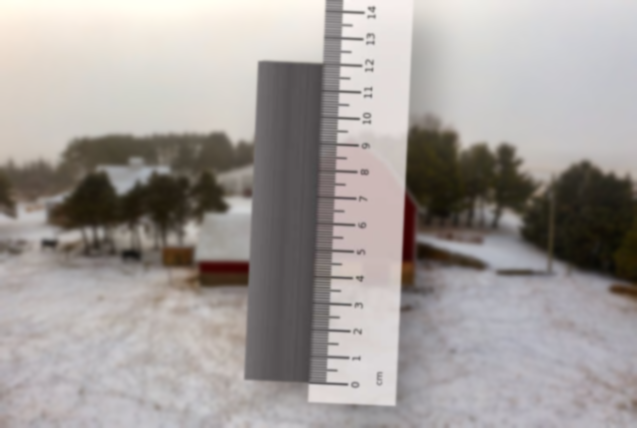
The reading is 12 cm
